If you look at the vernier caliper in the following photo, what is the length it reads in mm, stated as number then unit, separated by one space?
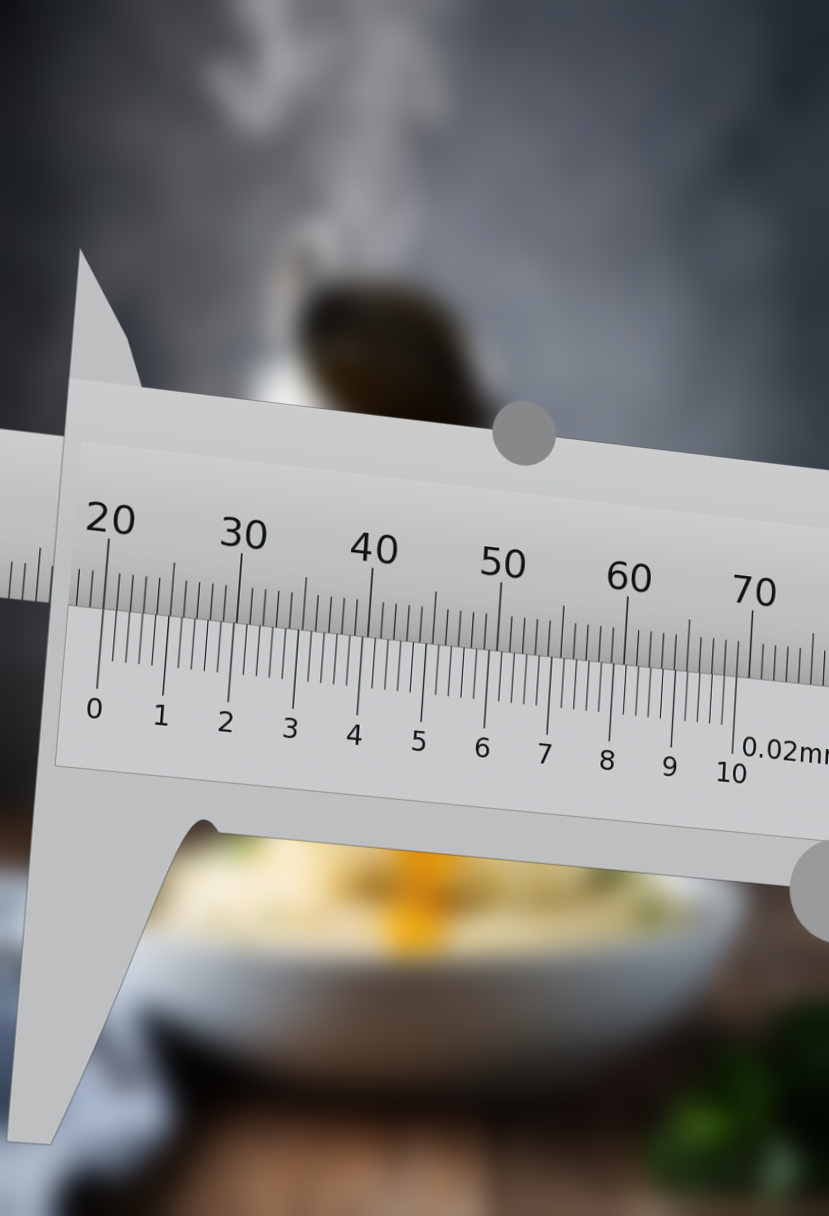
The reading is 20.0 mm
